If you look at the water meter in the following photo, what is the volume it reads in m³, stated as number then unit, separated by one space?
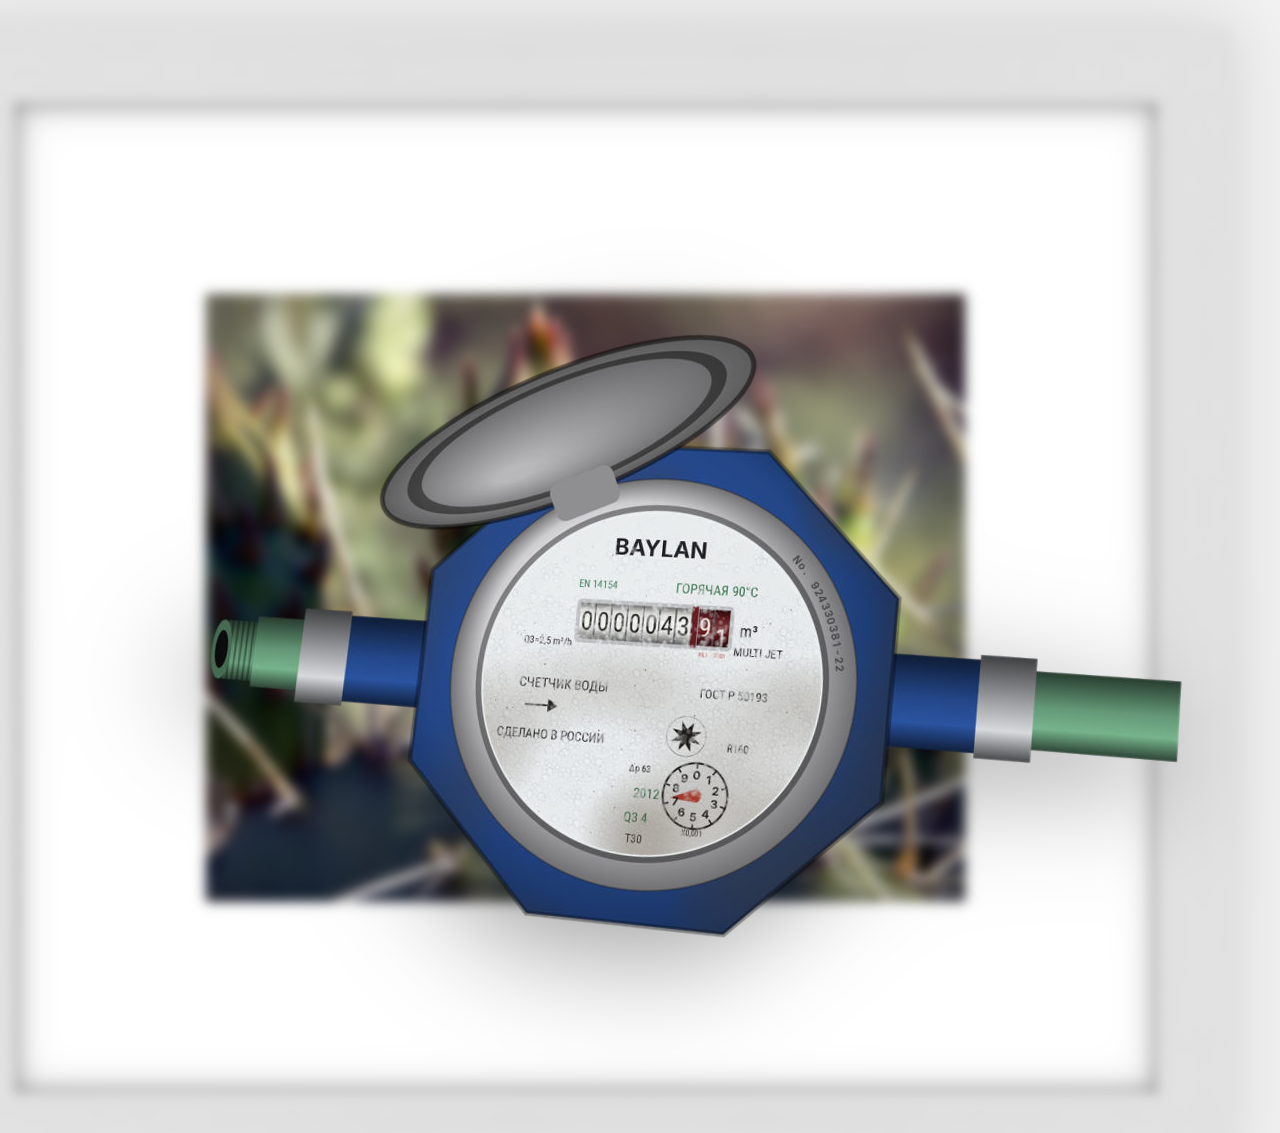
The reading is 43.907 m³
